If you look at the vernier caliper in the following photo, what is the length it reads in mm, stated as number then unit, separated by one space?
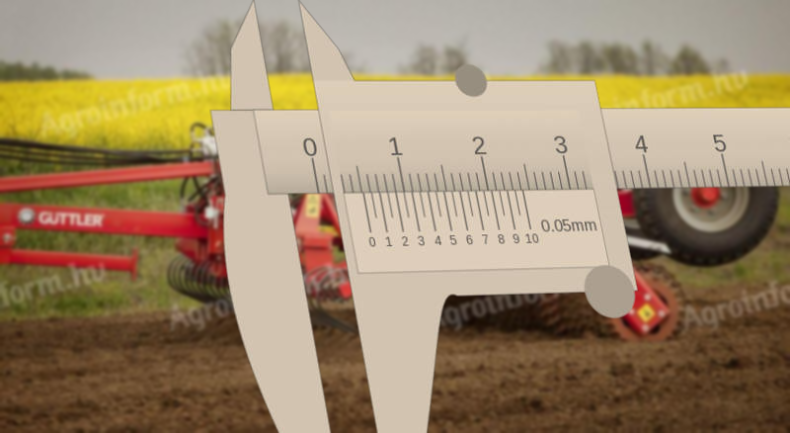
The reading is 5.2 mm
